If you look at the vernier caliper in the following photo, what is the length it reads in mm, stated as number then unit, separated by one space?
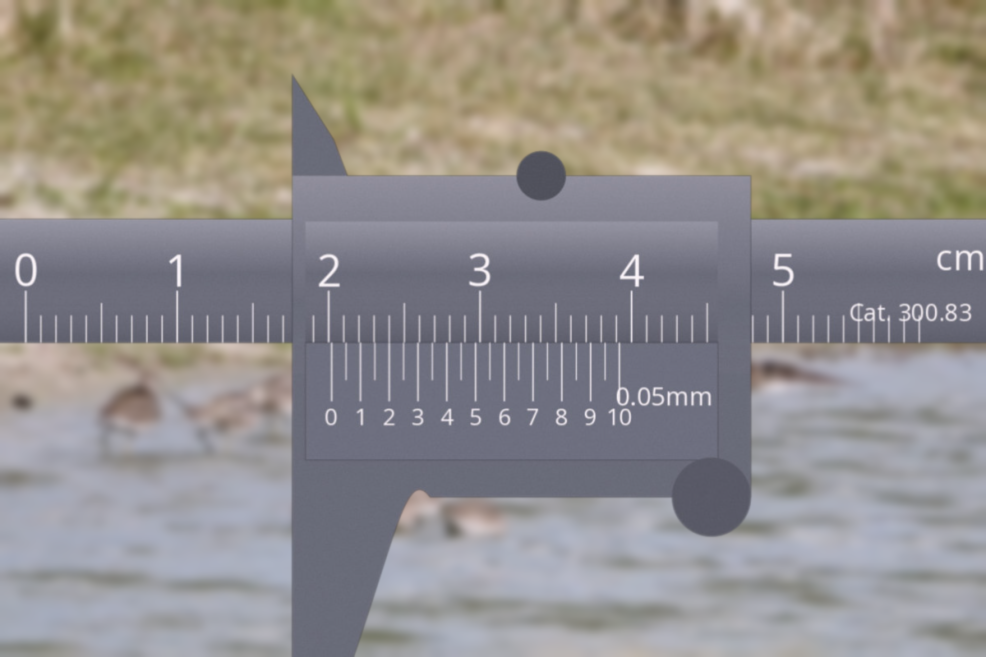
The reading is 20.2 mm
